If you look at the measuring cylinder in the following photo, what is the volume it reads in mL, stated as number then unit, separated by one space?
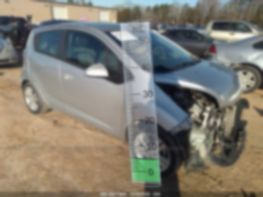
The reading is 5 mL
